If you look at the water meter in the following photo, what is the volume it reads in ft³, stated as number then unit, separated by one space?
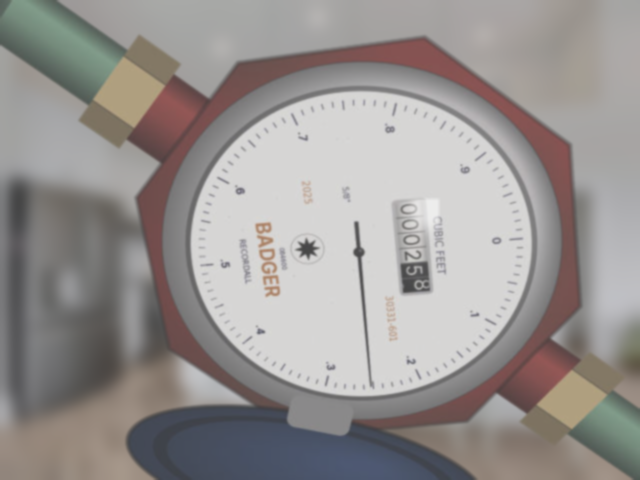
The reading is 258.25 ft³
